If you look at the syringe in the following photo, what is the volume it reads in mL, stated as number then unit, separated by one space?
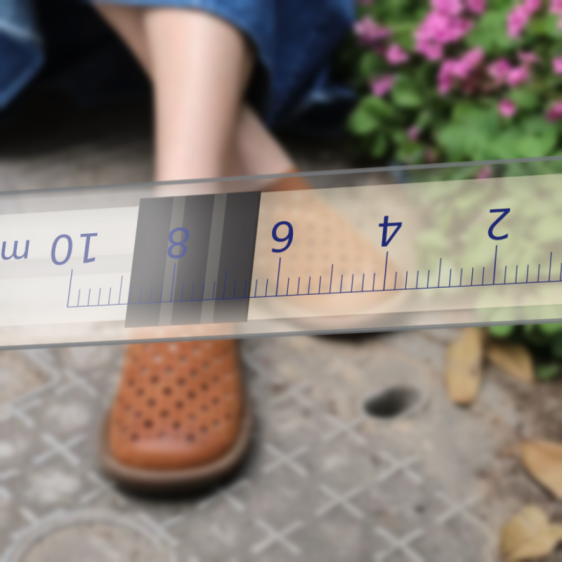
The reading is 6.5 mL
